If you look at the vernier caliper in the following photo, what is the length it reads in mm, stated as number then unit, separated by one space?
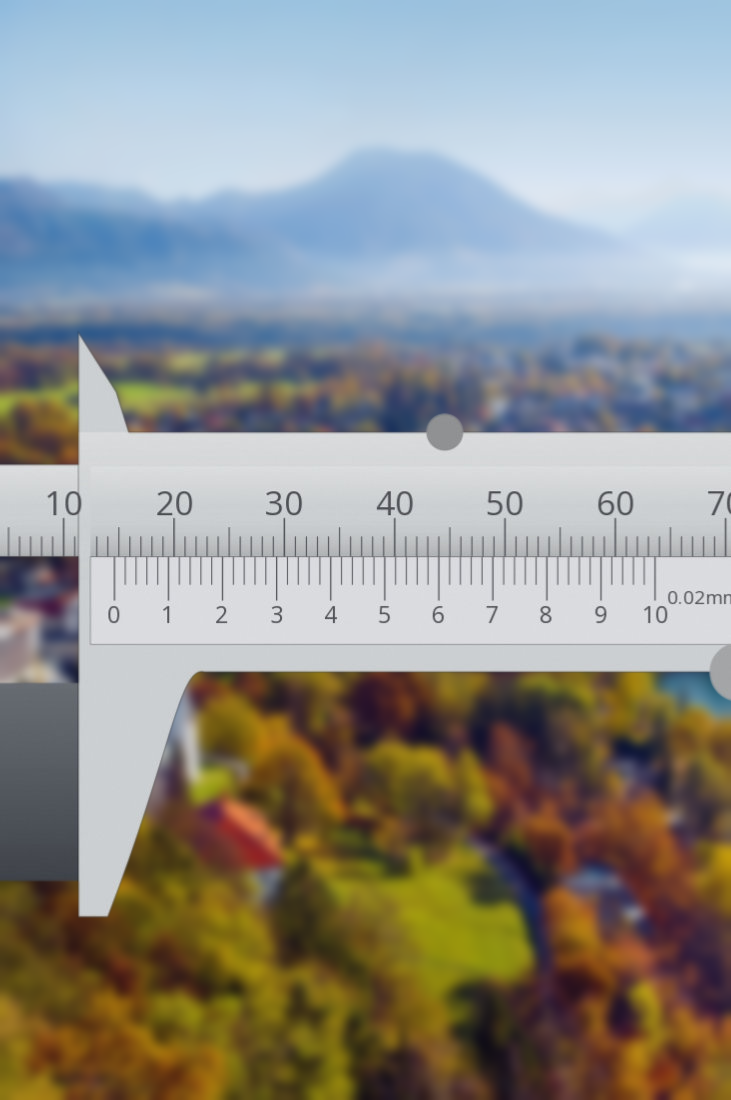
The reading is 14.6 mm
